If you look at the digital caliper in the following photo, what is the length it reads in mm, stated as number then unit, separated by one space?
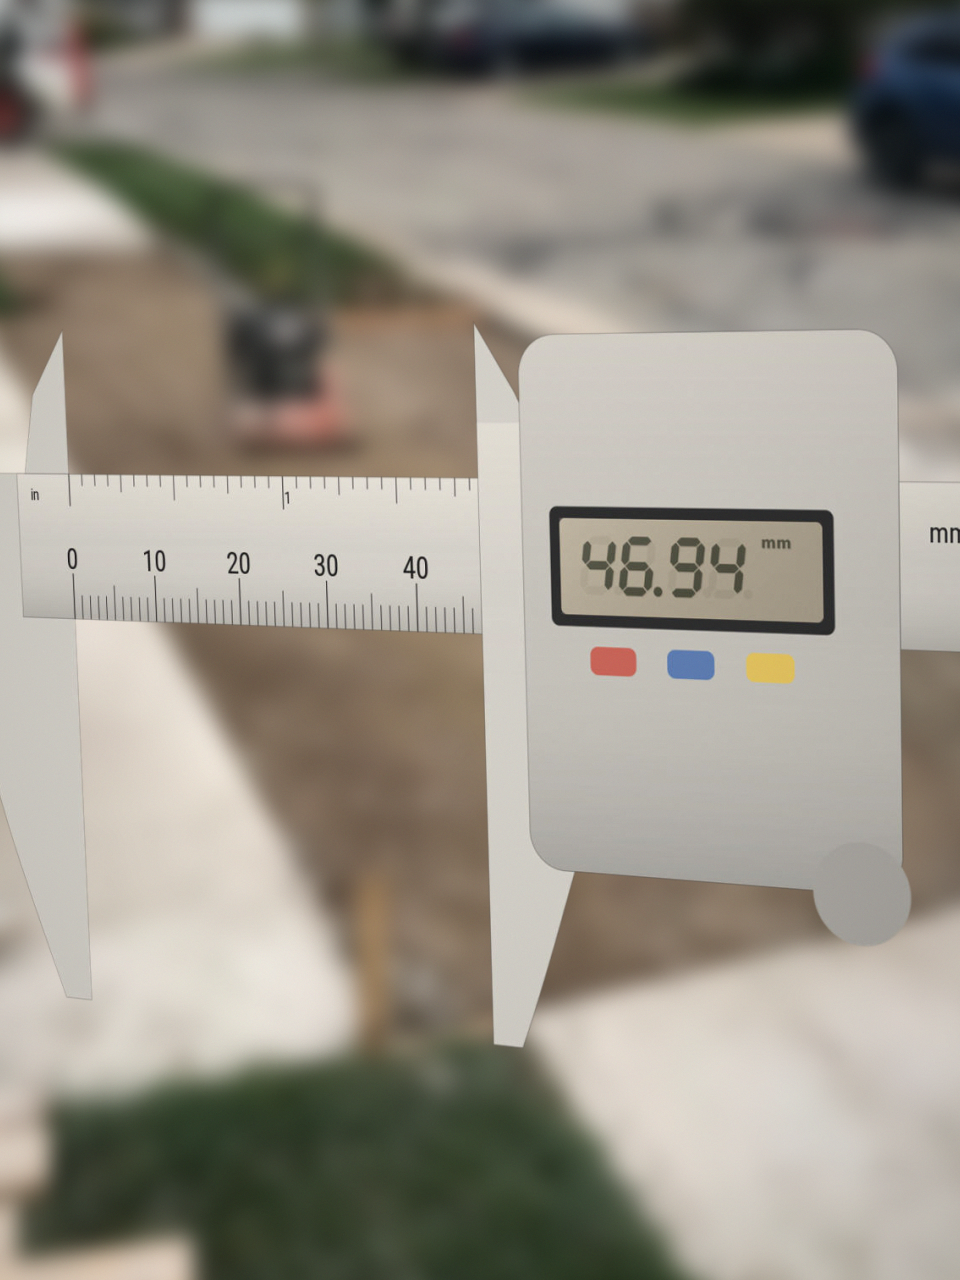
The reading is 46.94 mm
